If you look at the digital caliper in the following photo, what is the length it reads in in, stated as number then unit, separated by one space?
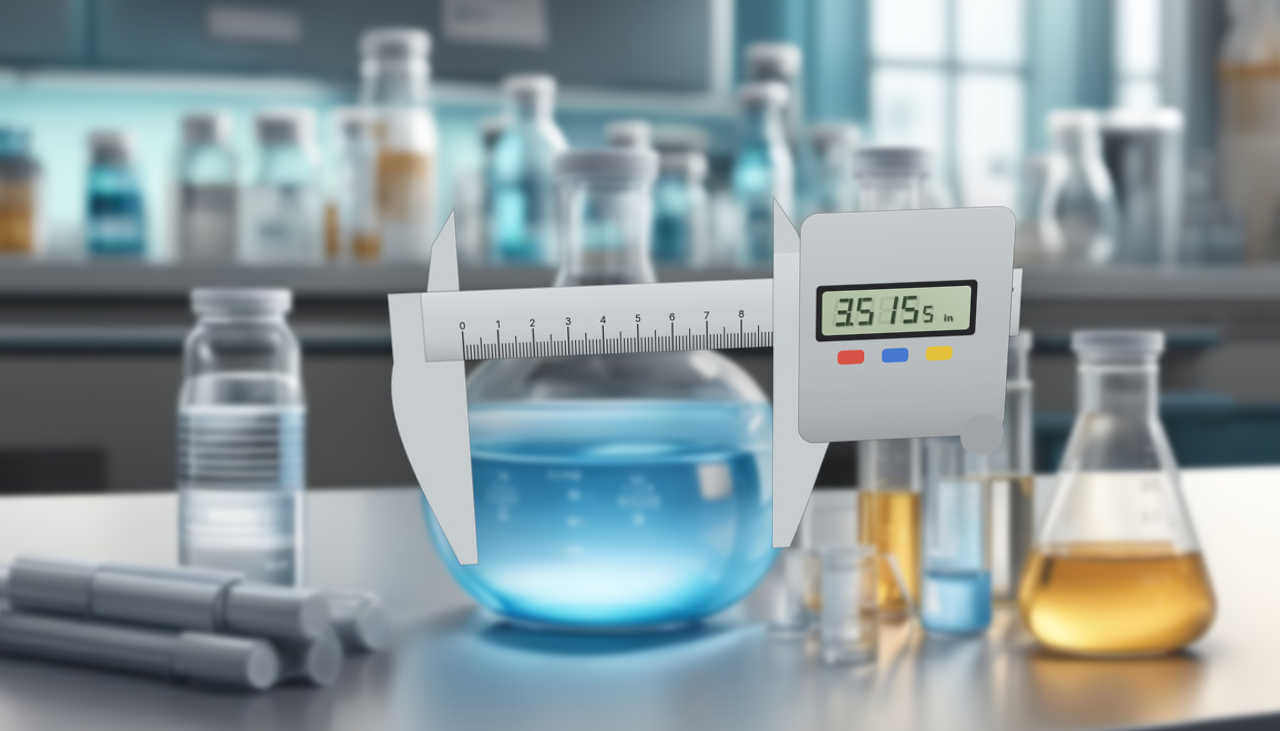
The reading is 3.5155 in
